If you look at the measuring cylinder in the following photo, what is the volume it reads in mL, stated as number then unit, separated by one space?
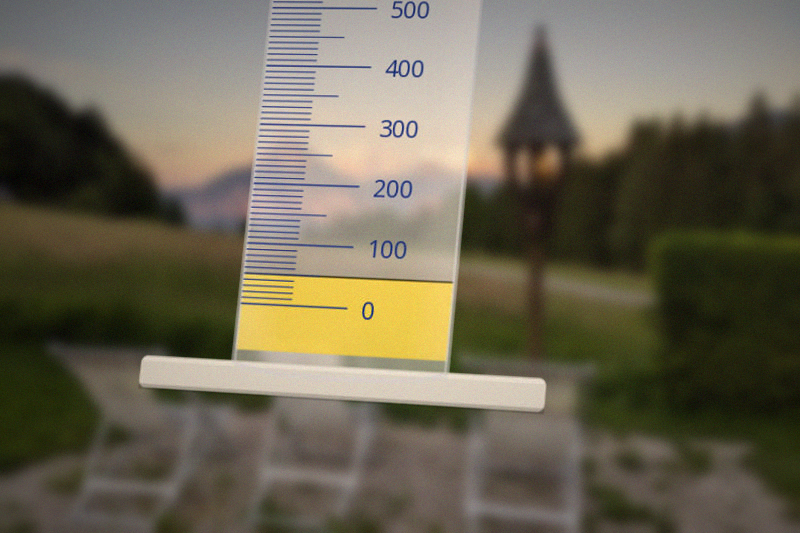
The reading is 50 mL
